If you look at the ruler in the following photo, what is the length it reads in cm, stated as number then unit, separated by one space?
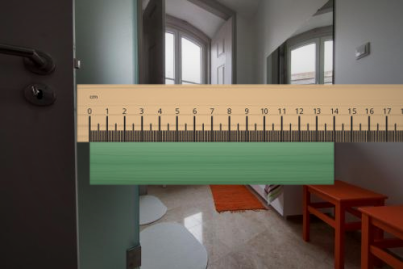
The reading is 14 cm
